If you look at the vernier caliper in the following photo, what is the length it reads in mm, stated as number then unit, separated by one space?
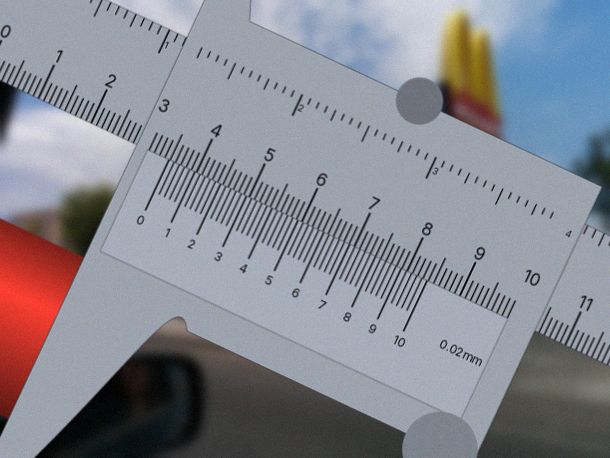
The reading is 34.8 mm
